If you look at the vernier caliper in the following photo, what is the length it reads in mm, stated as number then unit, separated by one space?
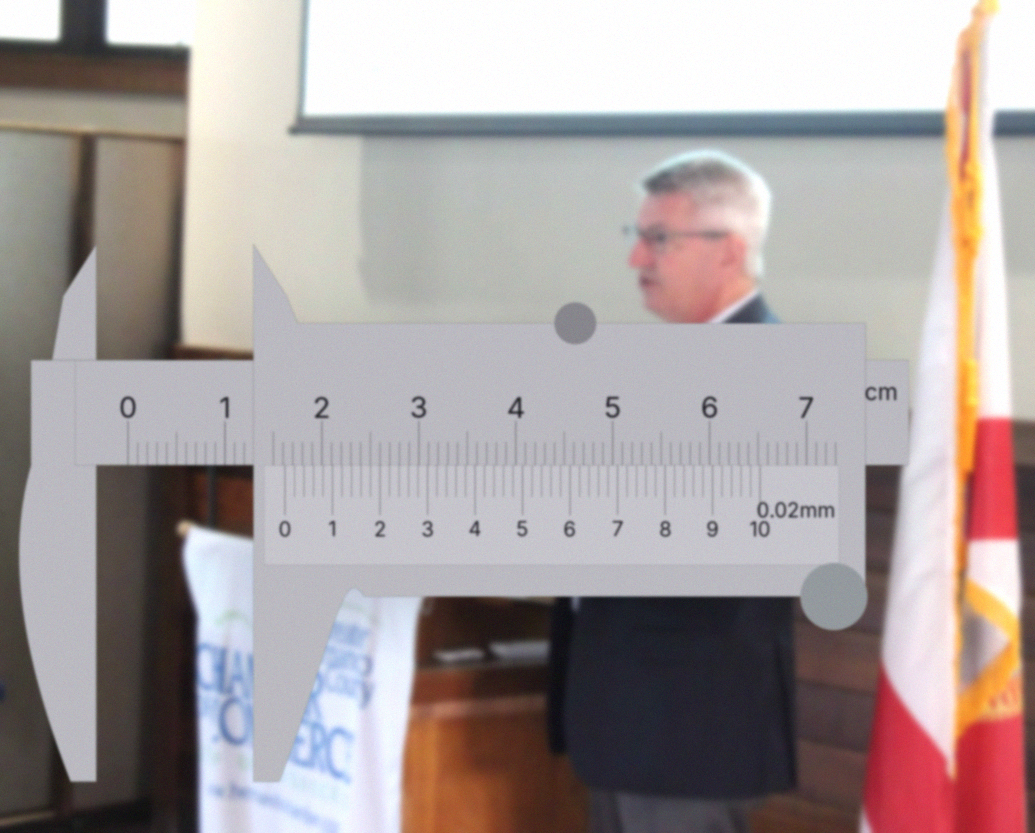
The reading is 16.2 mm
